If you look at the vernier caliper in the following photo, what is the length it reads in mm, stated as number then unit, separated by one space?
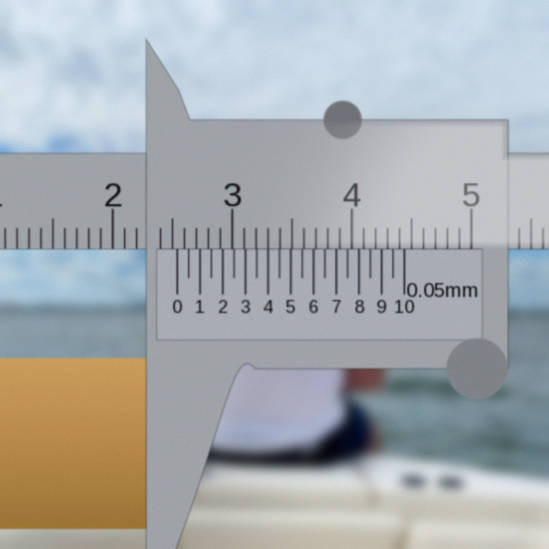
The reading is 25.4 mm
